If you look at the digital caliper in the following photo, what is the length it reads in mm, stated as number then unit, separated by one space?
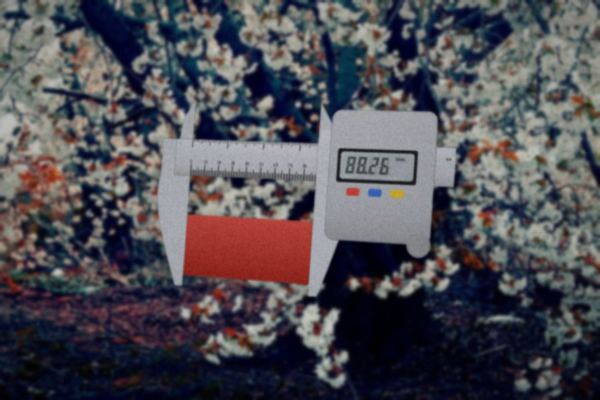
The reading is 88.26 mm
